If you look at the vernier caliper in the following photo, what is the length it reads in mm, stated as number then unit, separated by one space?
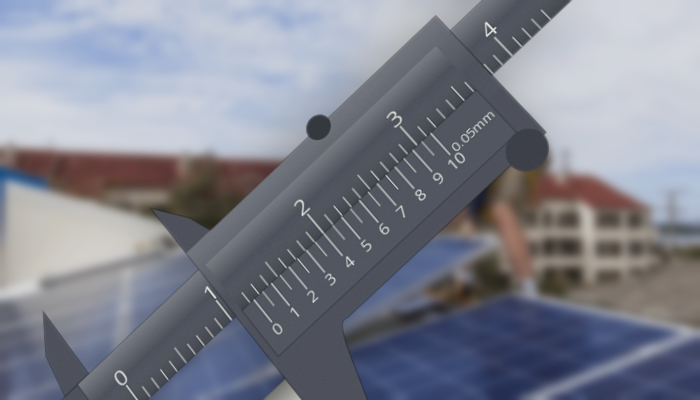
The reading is 12.4 mm
